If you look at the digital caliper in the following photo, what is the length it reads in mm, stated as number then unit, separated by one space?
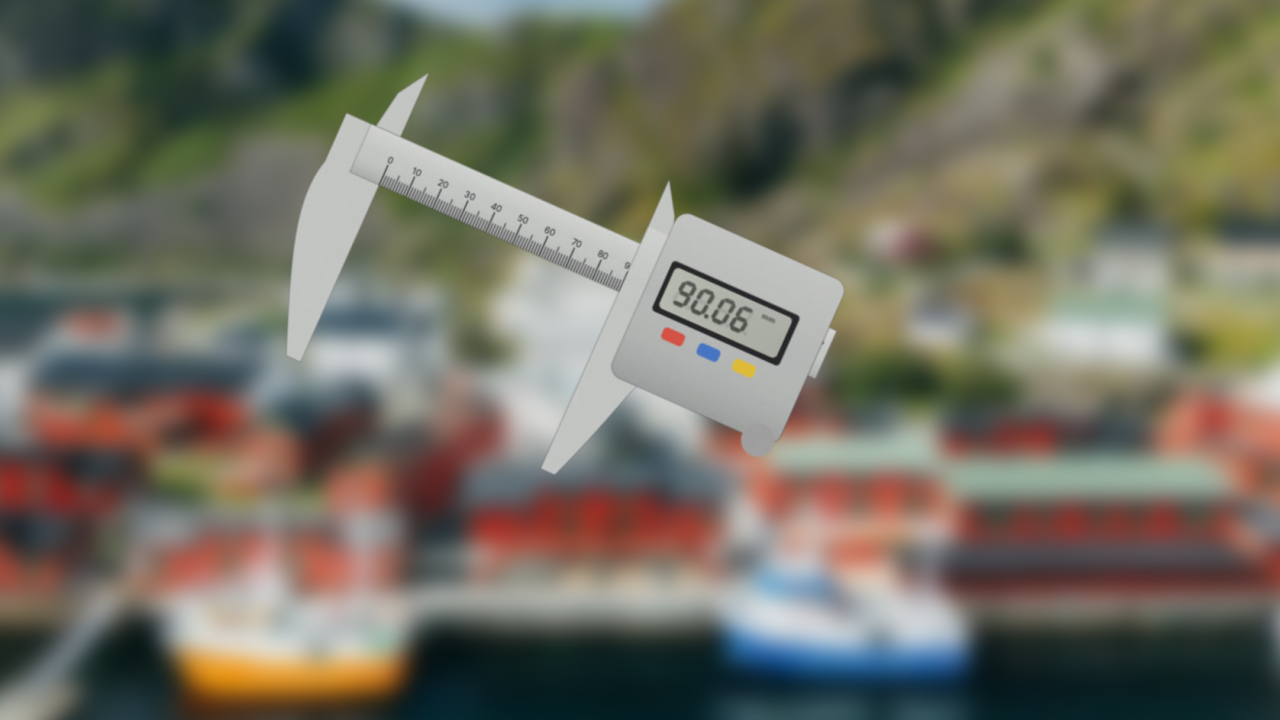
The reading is 90.06 mm
